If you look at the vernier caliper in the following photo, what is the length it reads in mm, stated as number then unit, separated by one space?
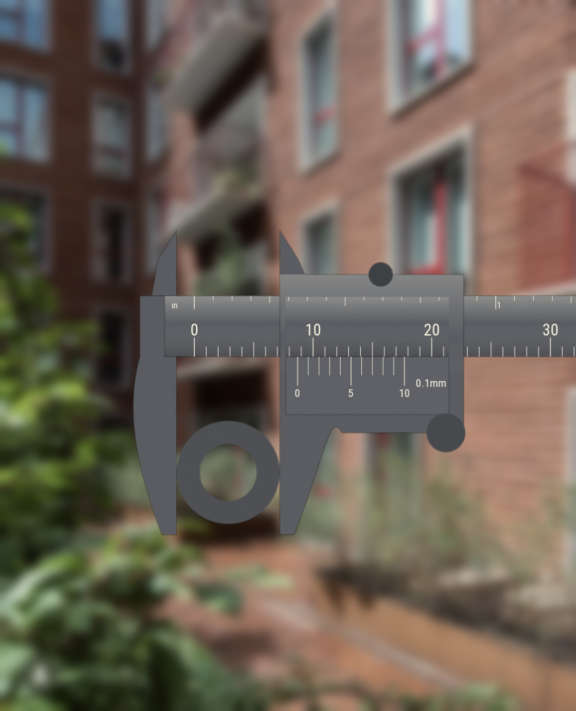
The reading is 8.7 mm
